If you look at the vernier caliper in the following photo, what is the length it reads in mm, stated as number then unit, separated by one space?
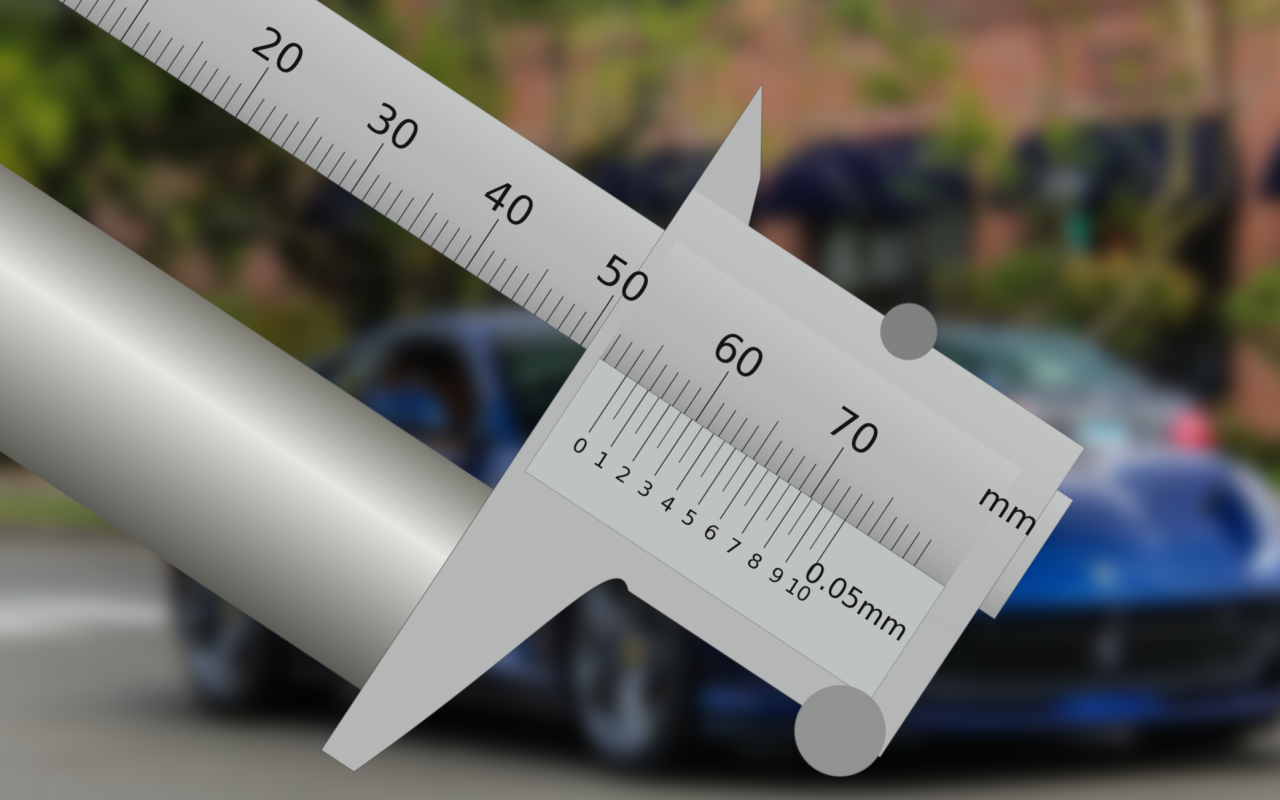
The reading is 54.0 mm
